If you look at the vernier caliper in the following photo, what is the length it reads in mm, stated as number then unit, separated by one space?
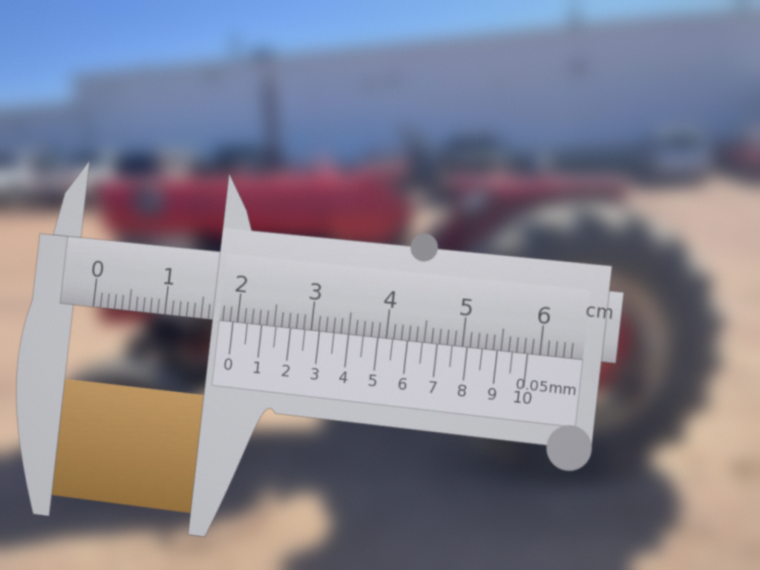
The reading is 19.4 mm
